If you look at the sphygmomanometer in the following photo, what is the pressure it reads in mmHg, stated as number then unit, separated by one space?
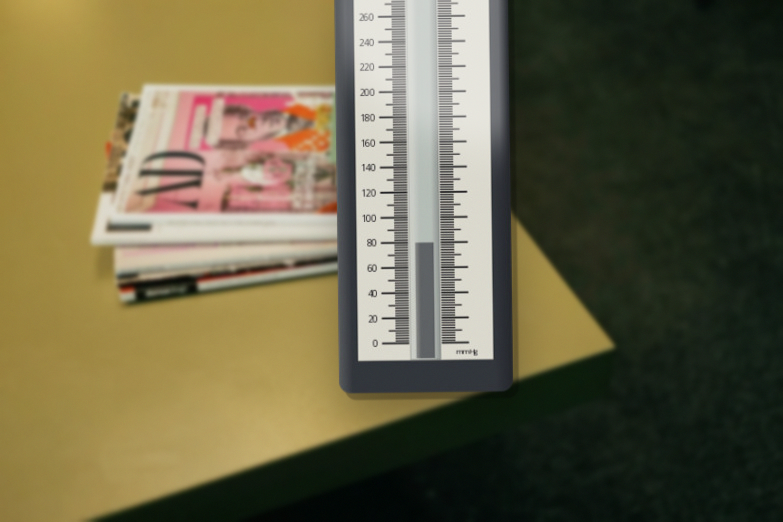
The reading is 80 mmHg
